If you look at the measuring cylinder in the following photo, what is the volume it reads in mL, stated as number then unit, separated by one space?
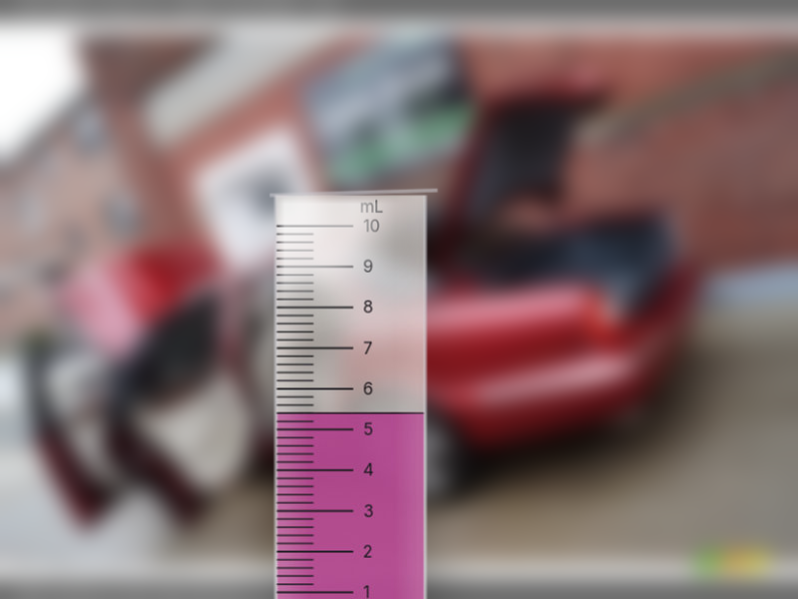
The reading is 5.4 mL
